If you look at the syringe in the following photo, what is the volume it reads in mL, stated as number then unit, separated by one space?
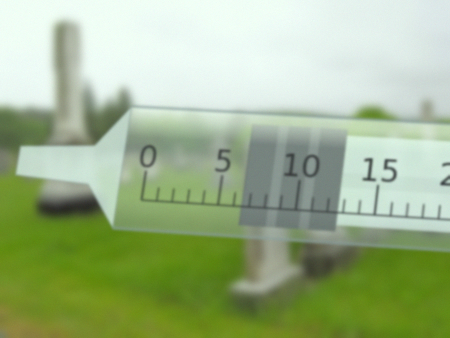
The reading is 6.5 mL
